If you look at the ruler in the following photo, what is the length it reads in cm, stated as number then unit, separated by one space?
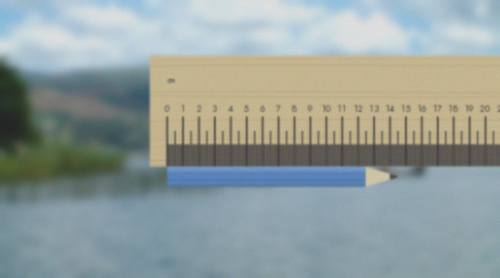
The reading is 14.5 cm
